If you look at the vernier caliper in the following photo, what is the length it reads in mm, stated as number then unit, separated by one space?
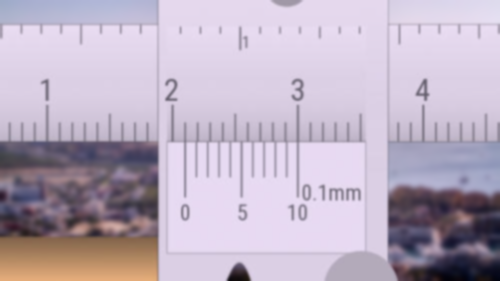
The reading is 21.0 mm
